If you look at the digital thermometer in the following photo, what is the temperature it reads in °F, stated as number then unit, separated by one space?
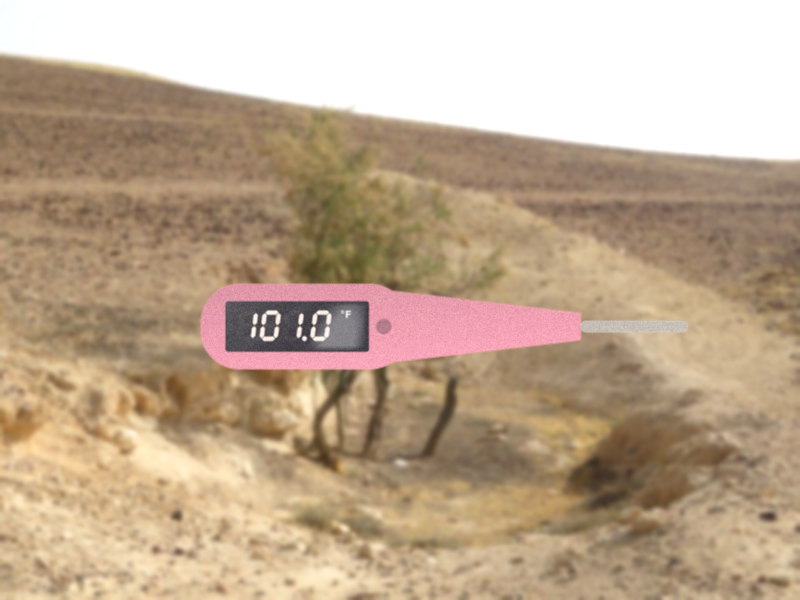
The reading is 101.0 °F
